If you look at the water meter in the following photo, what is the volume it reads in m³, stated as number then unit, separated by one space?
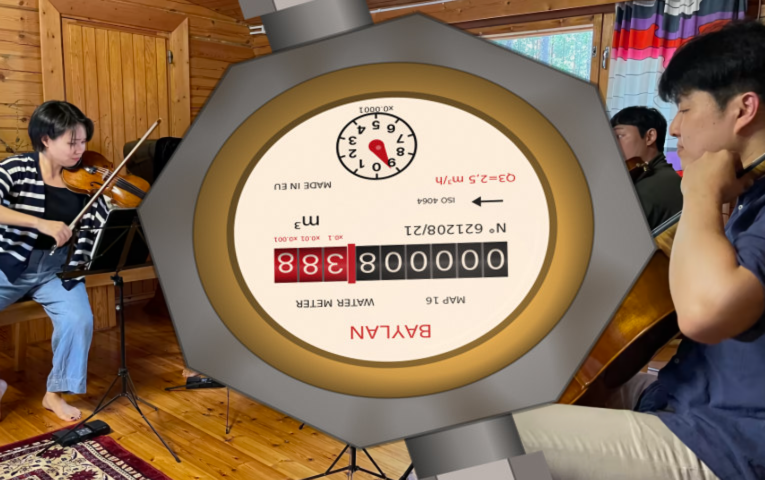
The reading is 8.3879 m³
